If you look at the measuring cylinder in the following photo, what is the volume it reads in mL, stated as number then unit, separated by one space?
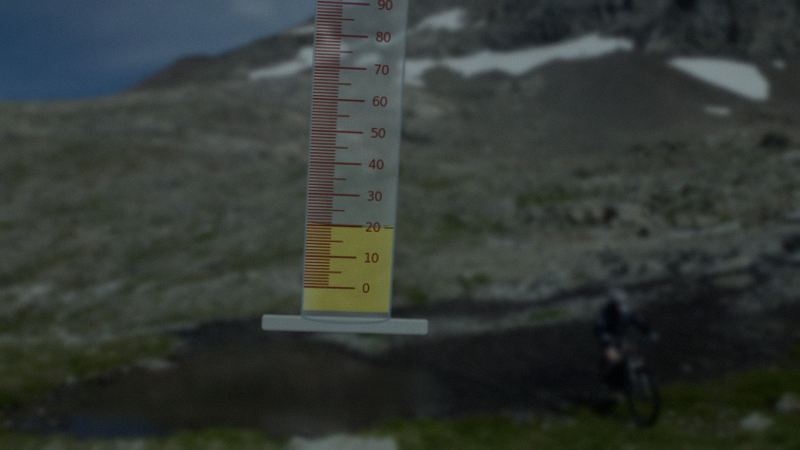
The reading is 20 mL
